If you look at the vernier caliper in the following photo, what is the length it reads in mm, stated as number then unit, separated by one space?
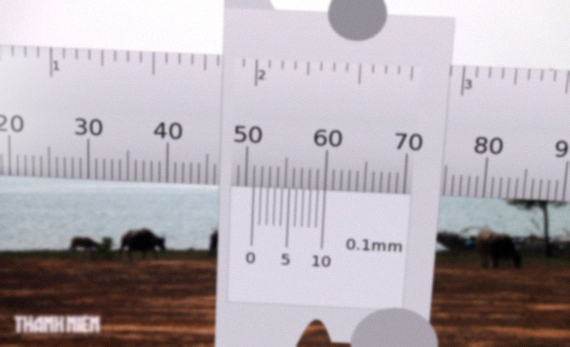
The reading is 51.0 mm
